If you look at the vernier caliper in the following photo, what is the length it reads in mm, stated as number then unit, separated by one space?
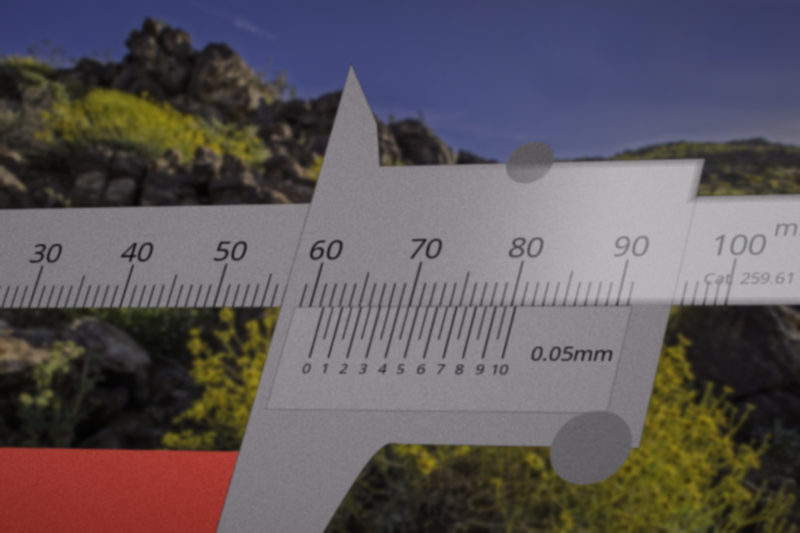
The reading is 61.4 mm
